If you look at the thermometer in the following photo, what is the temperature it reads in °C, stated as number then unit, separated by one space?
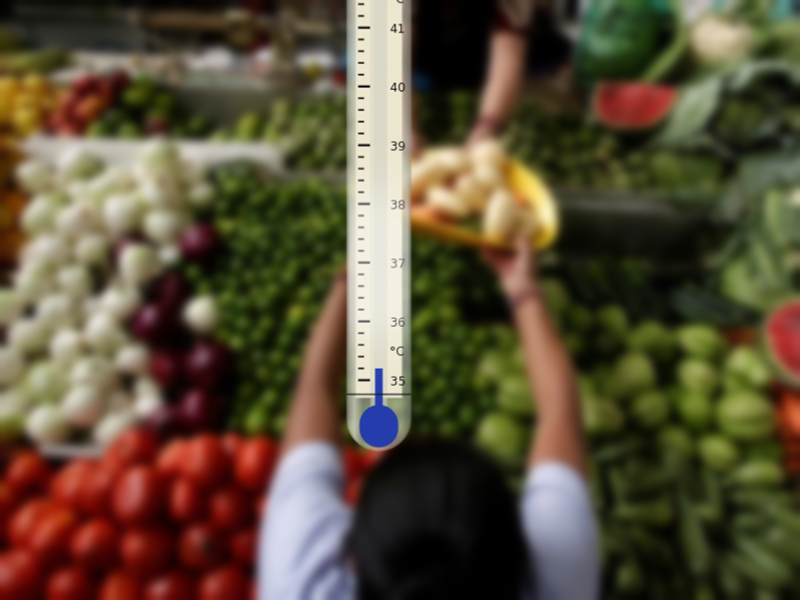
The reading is 35.2 °C
